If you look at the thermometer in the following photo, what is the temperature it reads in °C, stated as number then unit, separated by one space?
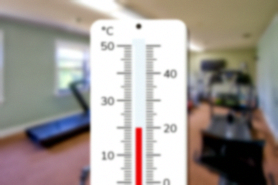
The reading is 20 °C
